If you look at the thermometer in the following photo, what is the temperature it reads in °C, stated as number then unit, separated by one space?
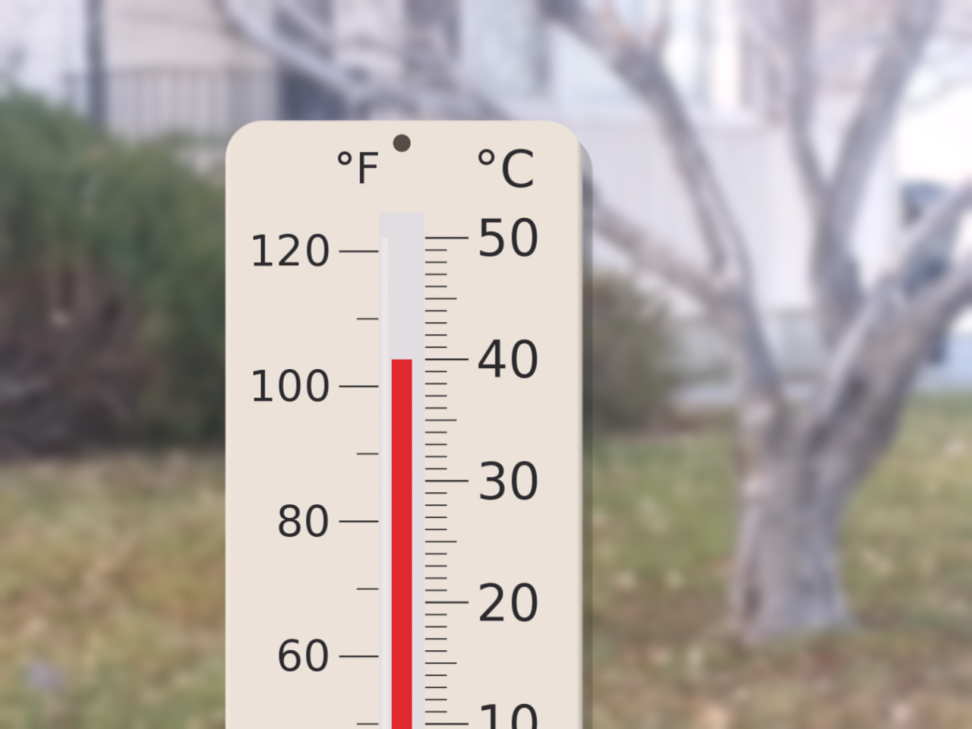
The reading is 40 °C
